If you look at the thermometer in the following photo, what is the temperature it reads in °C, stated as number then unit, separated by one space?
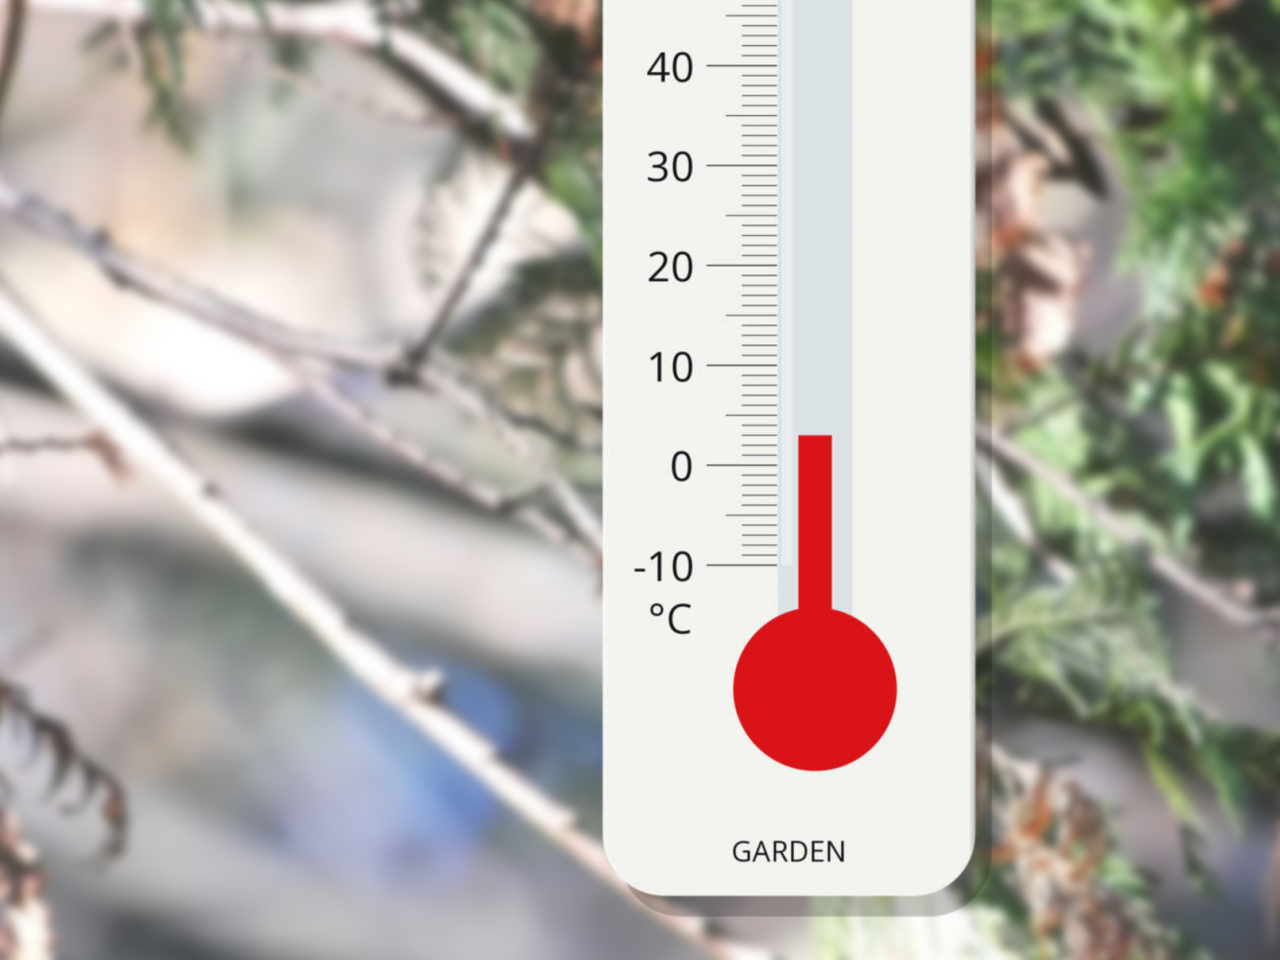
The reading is 3 °C
